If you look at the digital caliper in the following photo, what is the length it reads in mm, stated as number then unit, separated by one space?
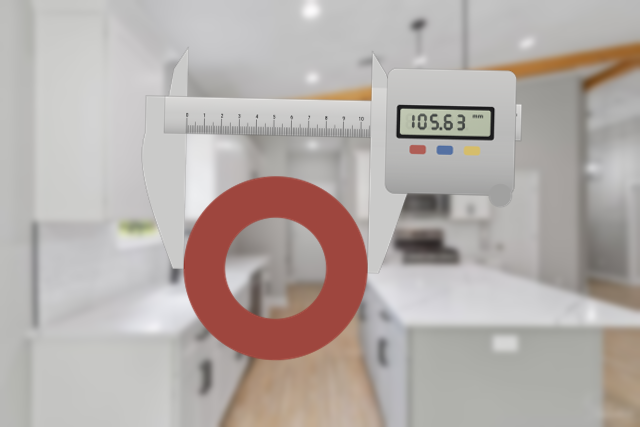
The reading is 105.63 mm
